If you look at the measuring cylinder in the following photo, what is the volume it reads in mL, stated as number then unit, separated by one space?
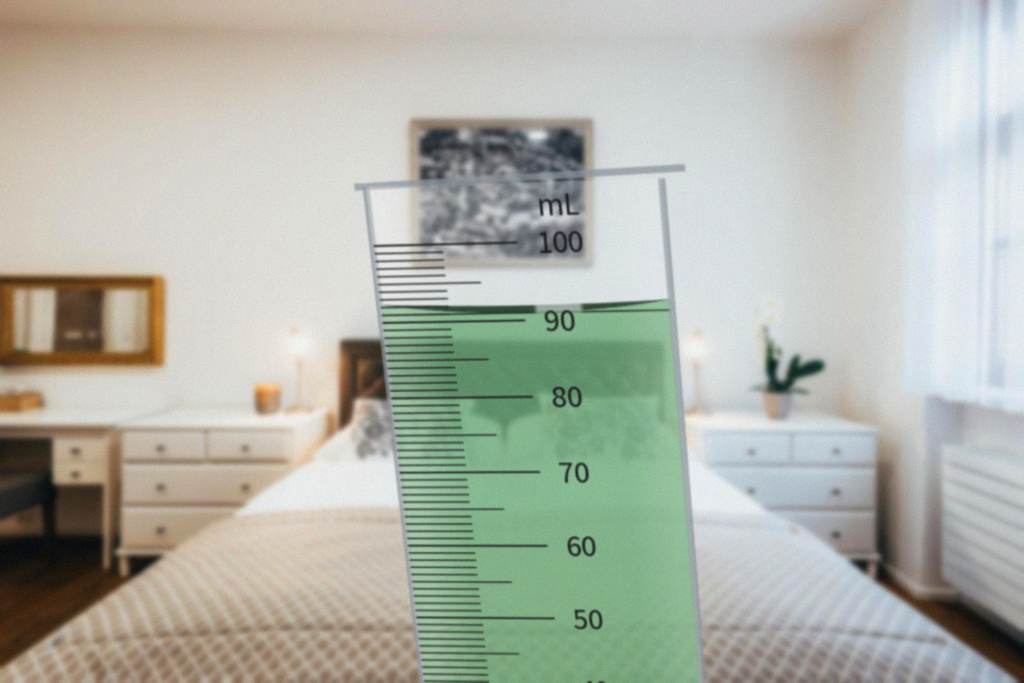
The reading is 91 mL
